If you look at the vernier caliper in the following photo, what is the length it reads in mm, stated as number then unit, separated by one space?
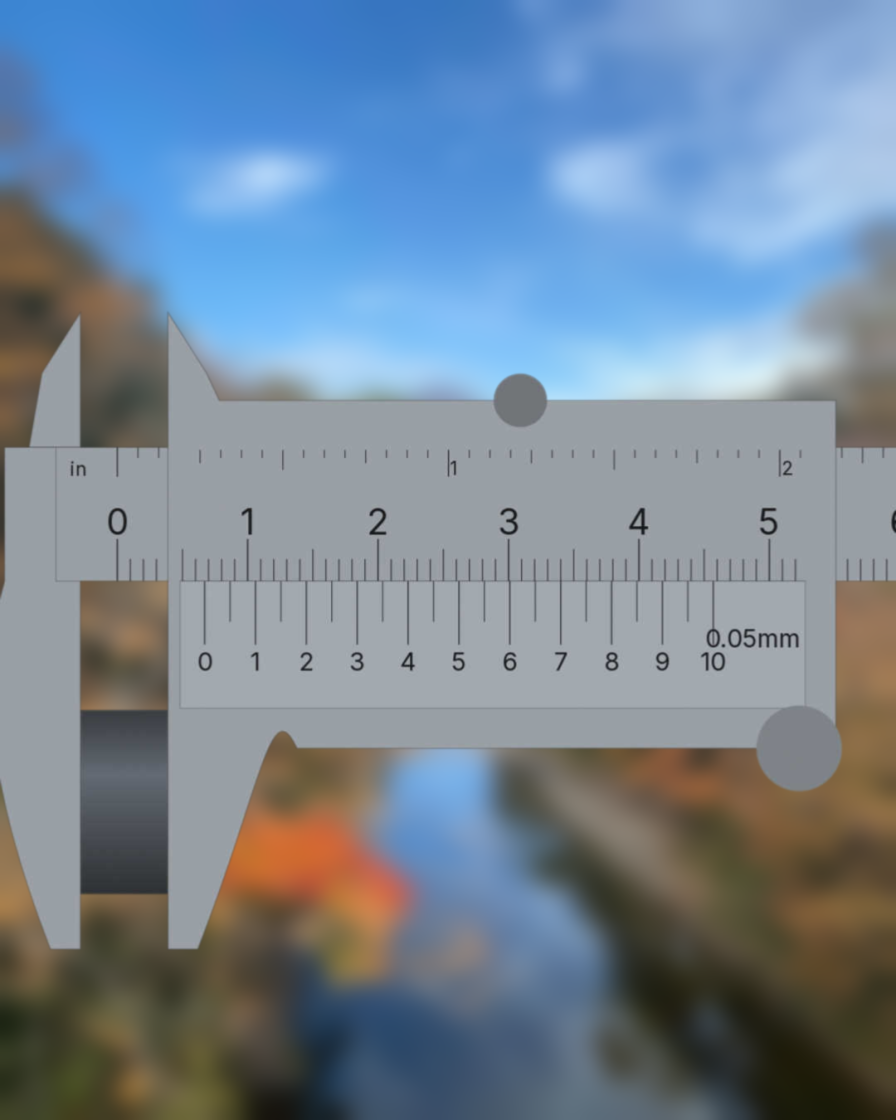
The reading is 6.7 mm
